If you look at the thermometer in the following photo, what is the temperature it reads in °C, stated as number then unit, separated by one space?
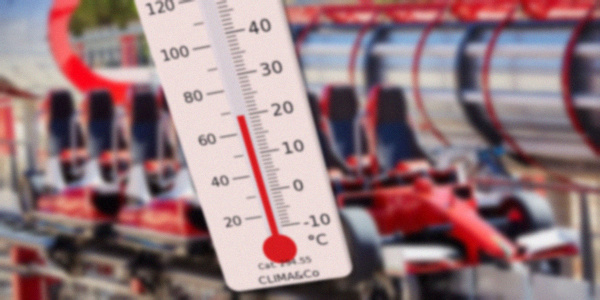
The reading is 20 °C
